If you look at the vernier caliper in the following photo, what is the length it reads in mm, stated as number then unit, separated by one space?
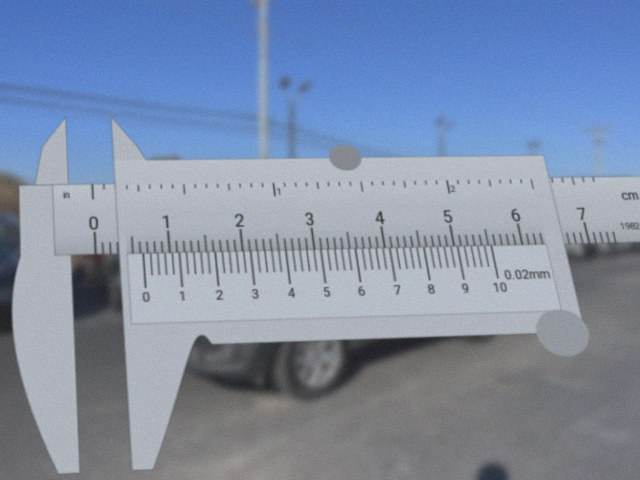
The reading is 6.4 mm
